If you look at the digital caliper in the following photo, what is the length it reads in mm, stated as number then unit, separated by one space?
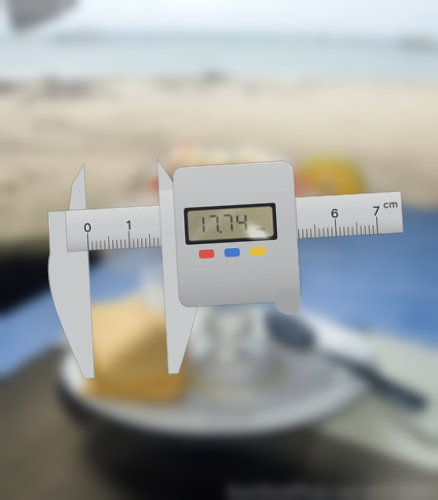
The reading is 17.74 mm
